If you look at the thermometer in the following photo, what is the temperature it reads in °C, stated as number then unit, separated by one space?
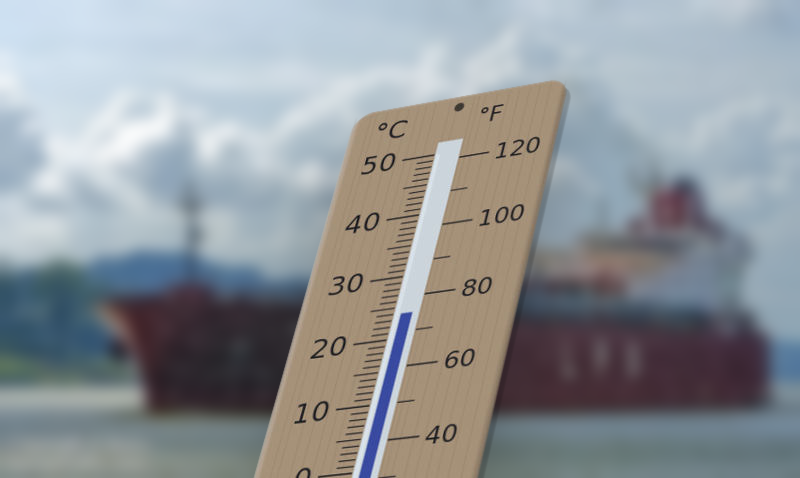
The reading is 24 °C
